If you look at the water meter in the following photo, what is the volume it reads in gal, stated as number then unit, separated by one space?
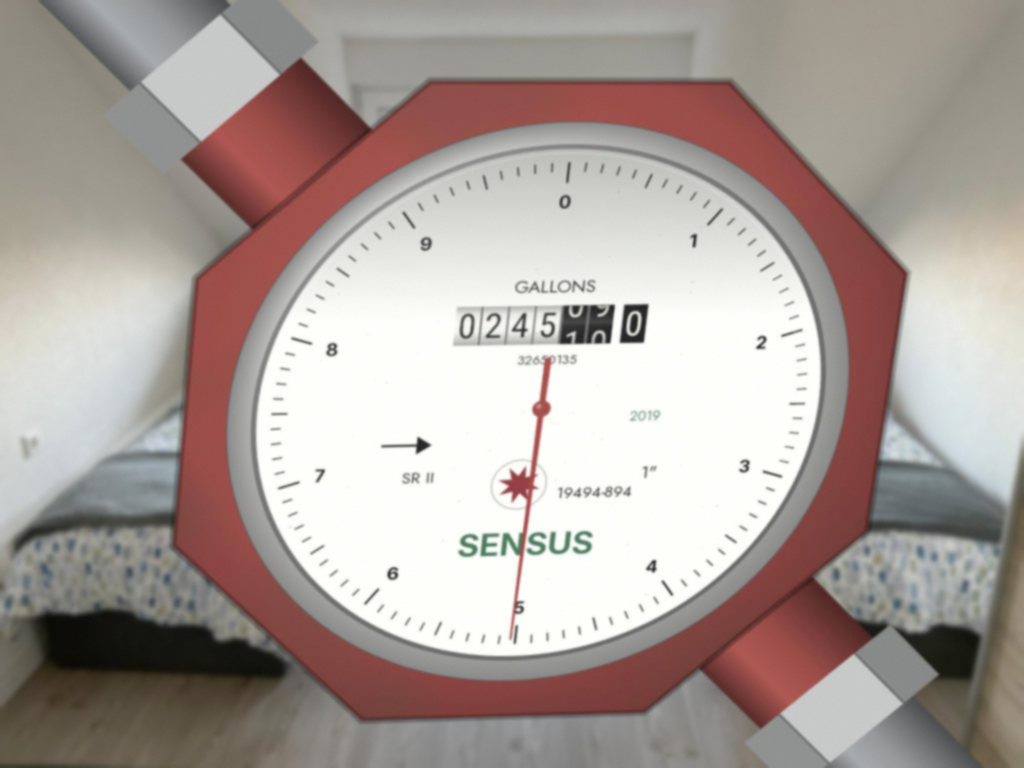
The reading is 245095.0 gal
